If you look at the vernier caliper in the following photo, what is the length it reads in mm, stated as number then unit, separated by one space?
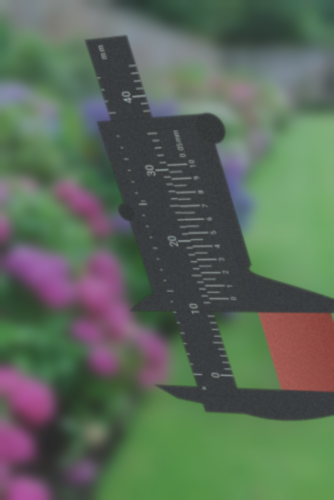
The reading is 11.6 mm
